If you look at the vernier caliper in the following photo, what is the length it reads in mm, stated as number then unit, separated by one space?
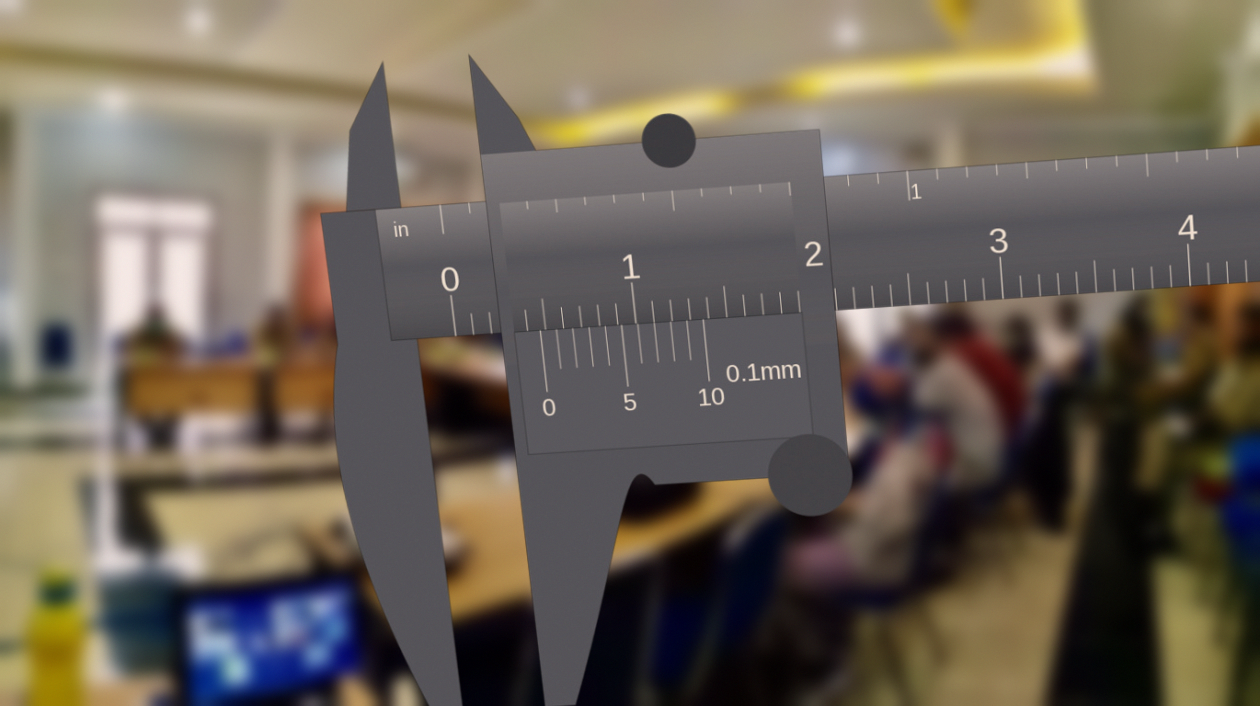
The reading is 4.7 mm
